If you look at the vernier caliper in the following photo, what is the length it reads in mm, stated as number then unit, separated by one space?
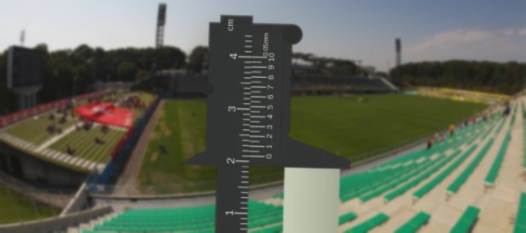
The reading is 21.0 mm
